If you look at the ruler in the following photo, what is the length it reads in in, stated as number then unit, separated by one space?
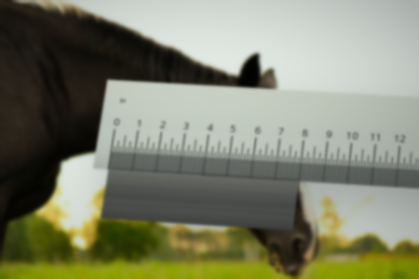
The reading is 8 in
